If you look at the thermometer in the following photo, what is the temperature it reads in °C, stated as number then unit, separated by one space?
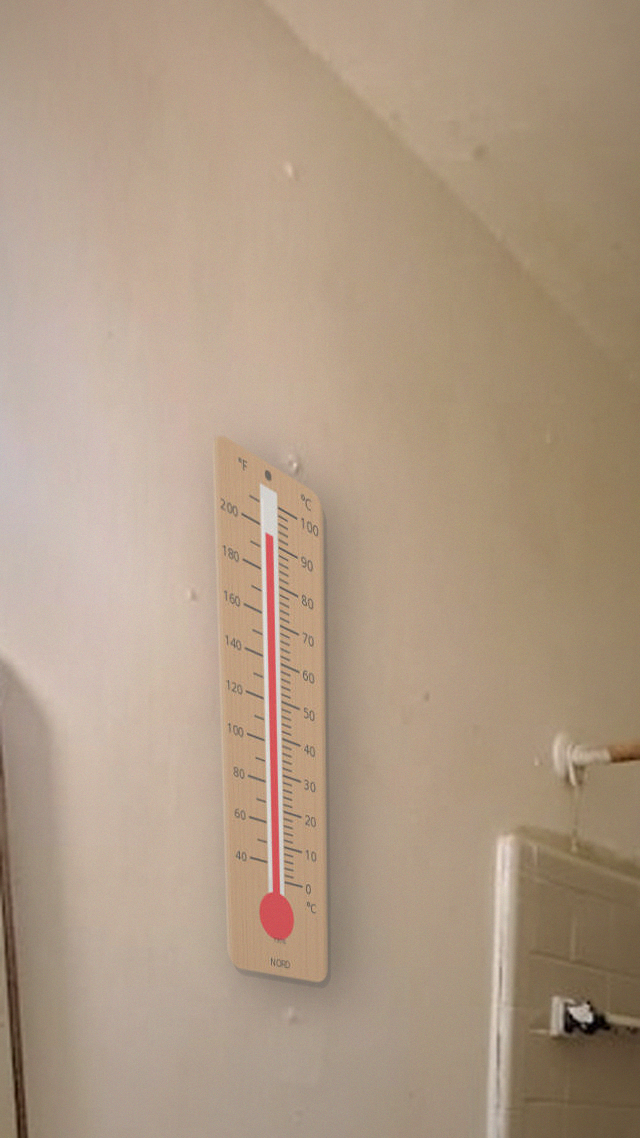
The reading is 92 °C
